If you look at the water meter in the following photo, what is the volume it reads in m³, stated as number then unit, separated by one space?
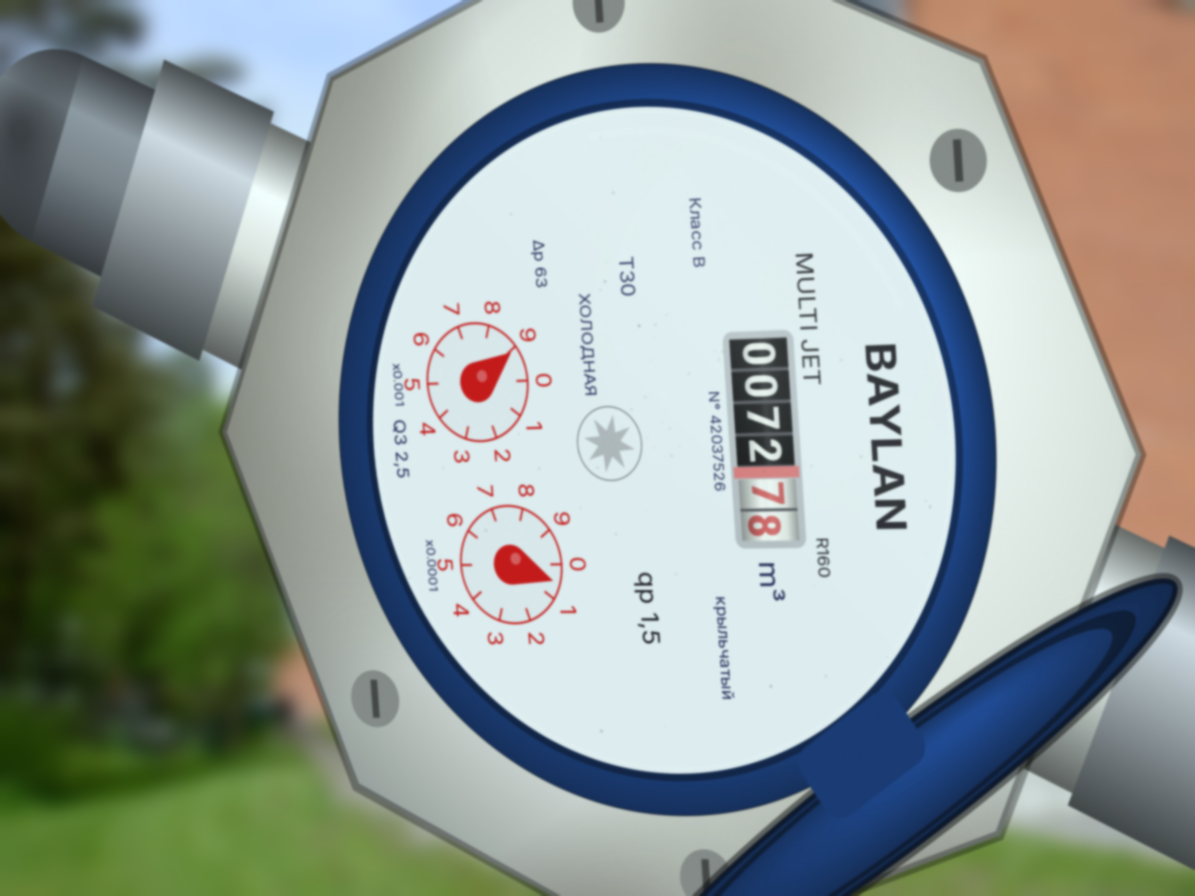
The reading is 72.7790 m³
